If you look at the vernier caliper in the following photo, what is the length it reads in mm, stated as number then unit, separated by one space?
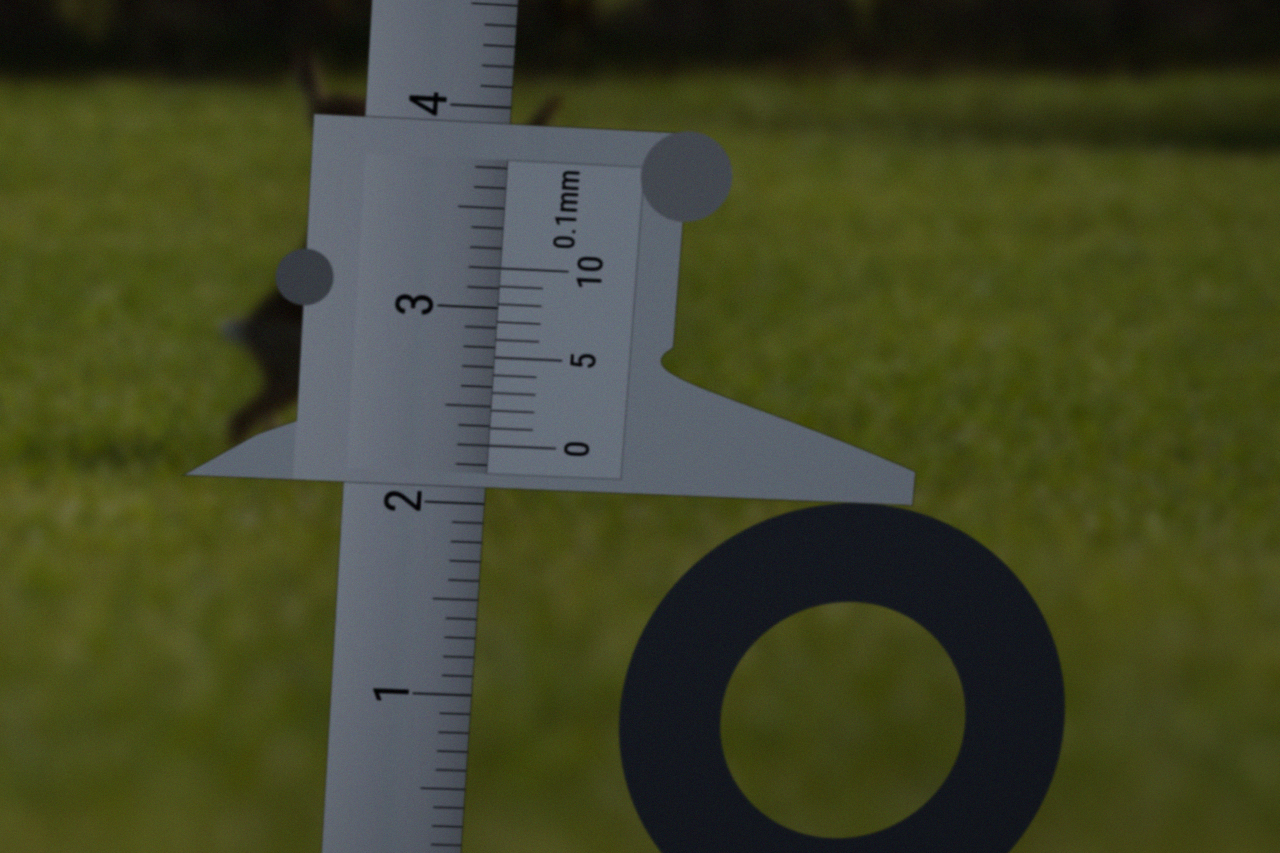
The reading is 23.0 mm
